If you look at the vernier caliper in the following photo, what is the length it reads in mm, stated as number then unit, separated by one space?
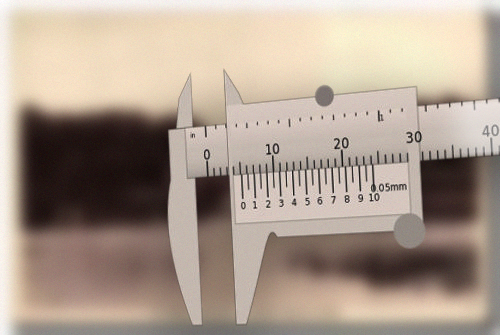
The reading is 5.2 mm
